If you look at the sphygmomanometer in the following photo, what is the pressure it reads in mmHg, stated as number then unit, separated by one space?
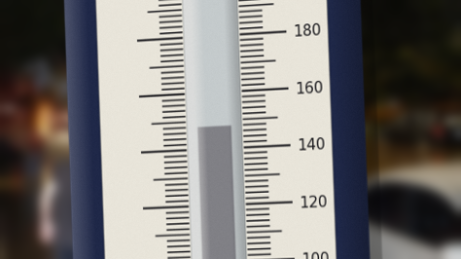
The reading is 148 mmHg
